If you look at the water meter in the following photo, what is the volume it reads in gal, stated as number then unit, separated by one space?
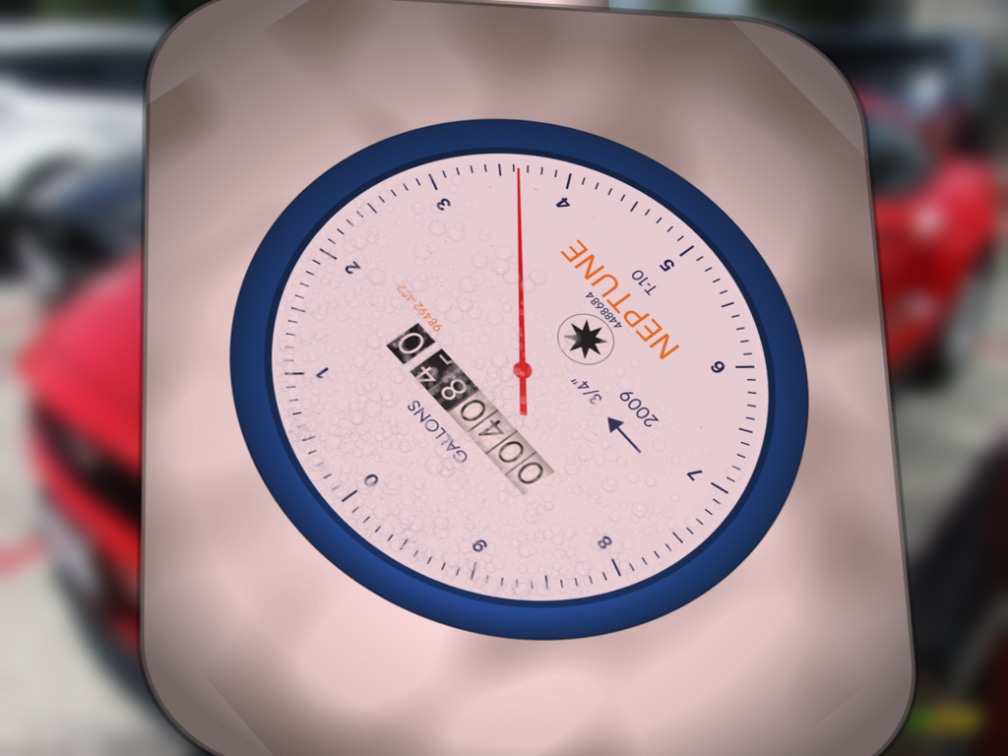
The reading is 40843.6 gal
